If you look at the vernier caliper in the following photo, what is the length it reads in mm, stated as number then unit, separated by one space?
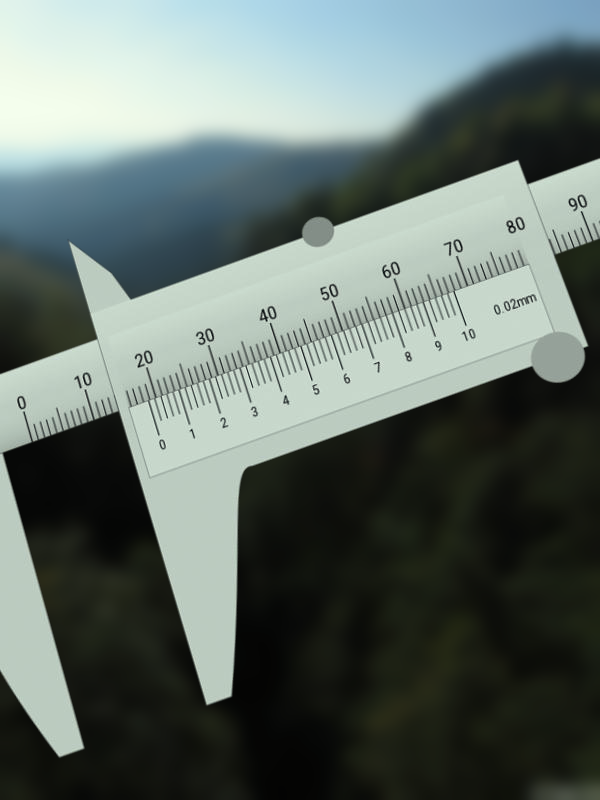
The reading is 18.8 mm
